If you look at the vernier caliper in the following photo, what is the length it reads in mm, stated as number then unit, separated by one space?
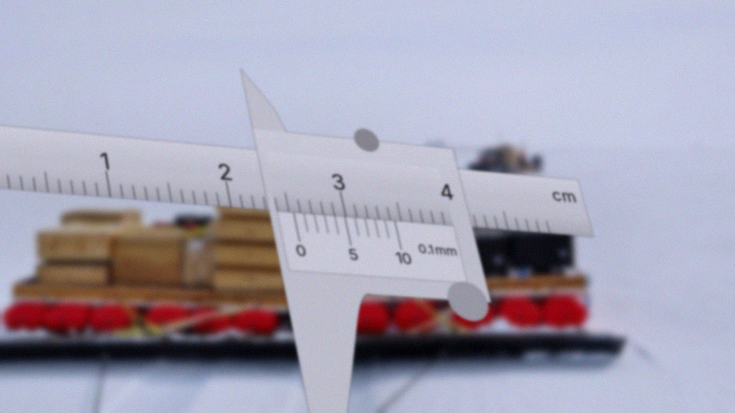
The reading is 25.4 mm
